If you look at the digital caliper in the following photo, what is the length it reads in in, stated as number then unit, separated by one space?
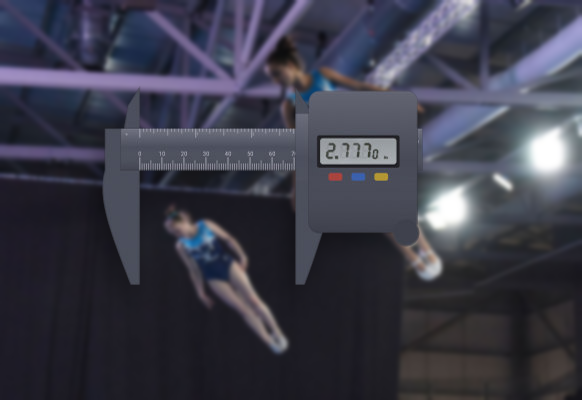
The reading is 2.7770 in
